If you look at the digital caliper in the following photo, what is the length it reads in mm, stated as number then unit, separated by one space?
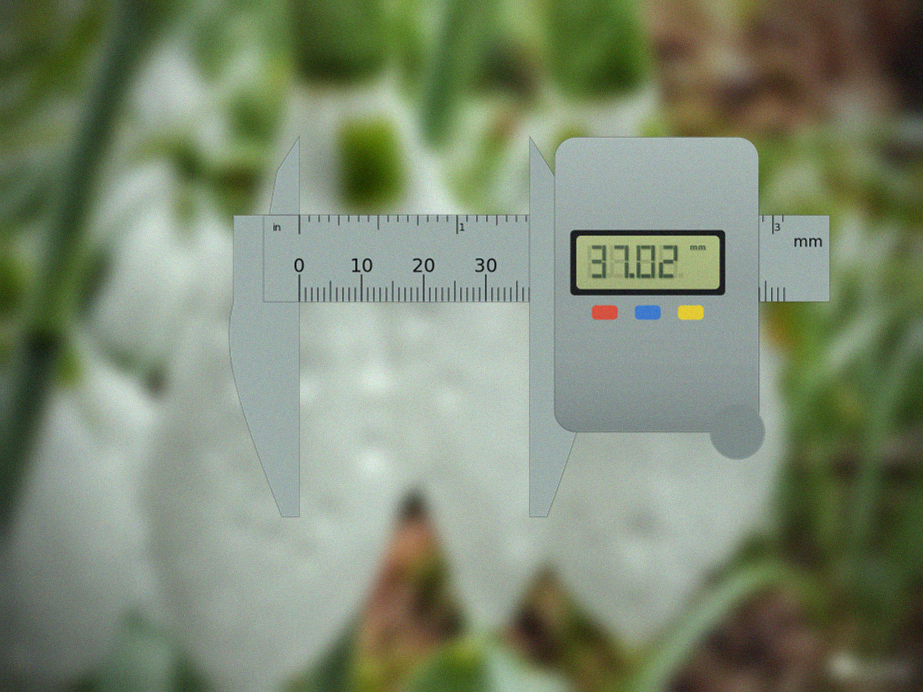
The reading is 37.02 mm
